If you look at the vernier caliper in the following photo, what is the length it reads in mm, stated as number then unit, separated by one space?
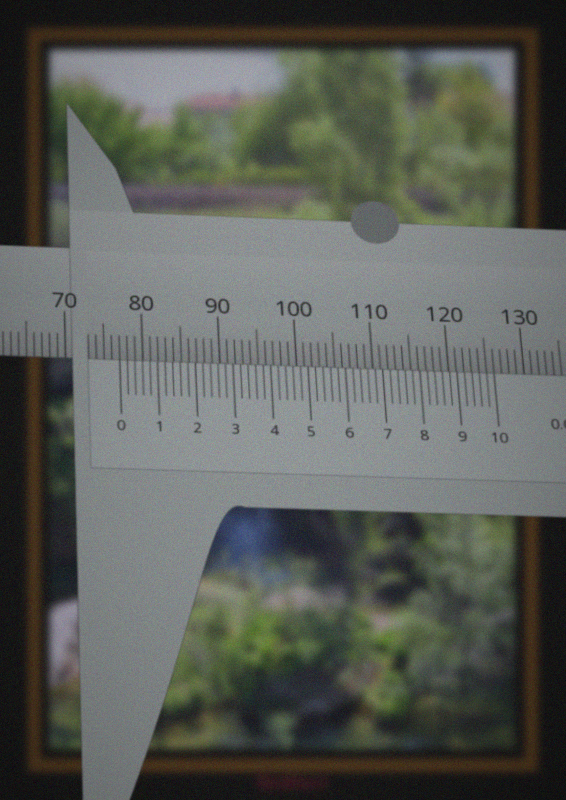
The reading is 77.0 mm
